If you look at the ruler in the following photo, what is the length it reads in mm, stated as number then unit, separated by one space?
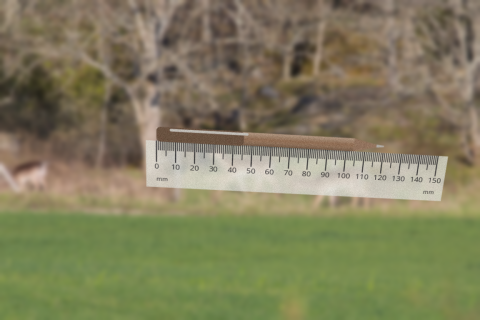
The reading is 120 mm
